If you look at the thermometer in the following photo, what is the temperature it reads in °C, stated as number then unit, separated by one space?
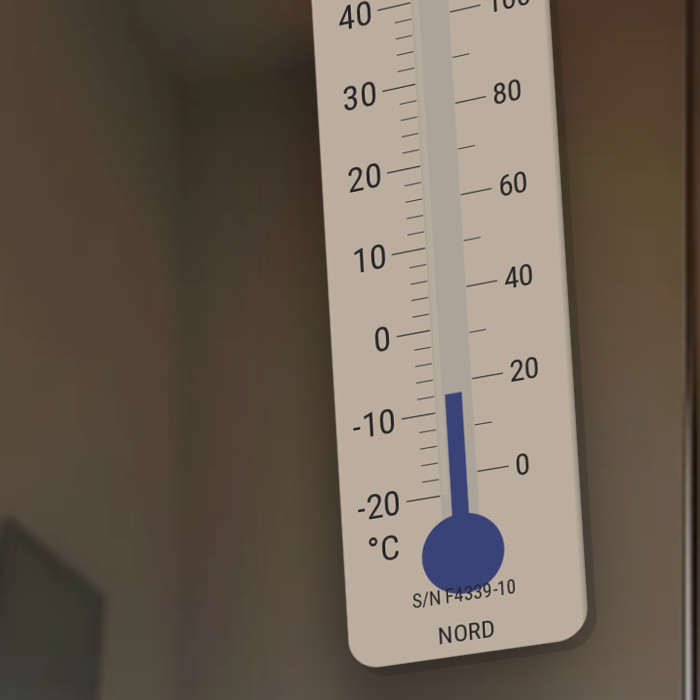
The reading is -8 °C
